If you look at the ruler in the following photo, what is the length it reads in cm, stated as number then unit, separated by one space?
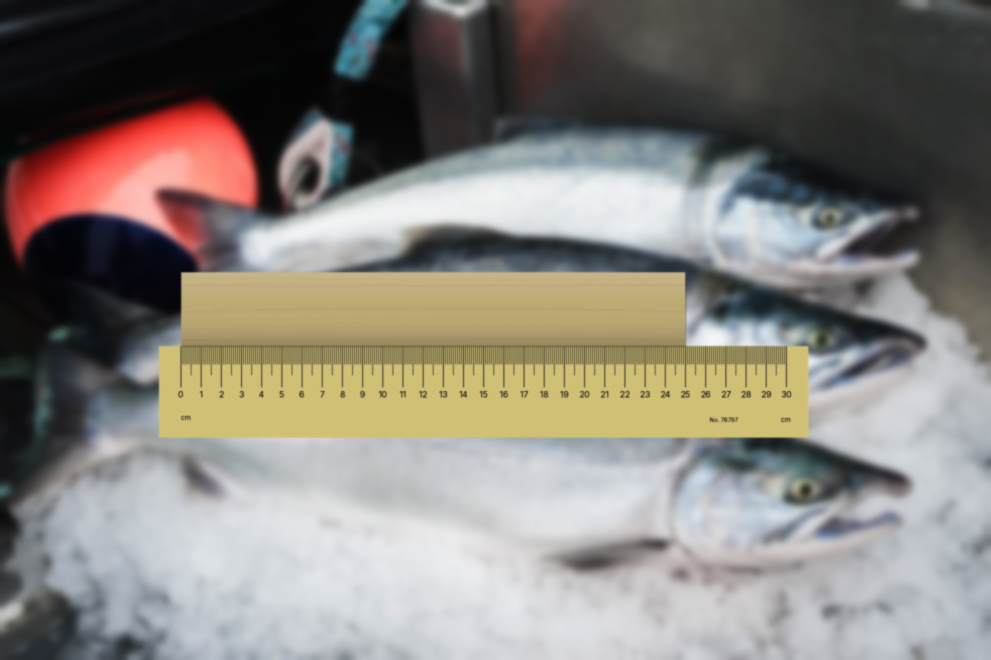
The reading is 25 cm
